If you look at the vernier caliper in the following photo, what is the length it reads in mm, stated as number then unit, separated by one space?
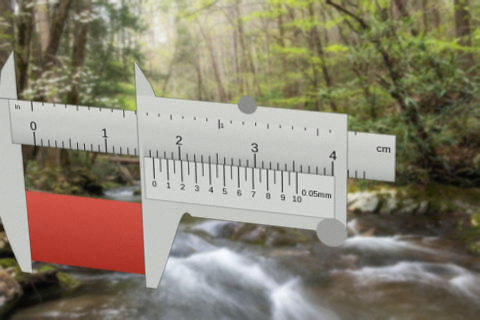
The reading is 16.4 mm
